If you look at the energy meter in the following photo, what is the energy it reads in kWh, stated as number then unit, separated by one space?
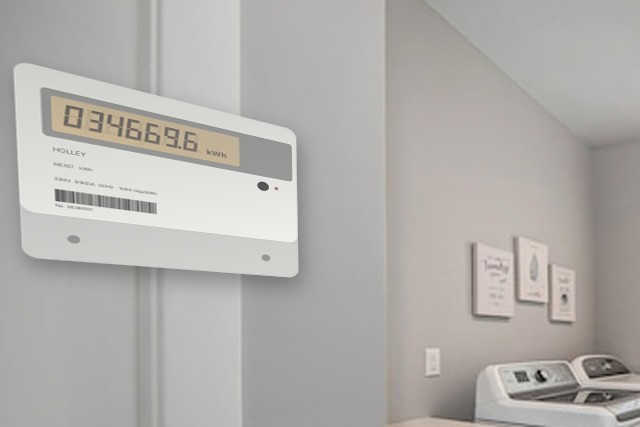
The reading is 34669.6 kWh
